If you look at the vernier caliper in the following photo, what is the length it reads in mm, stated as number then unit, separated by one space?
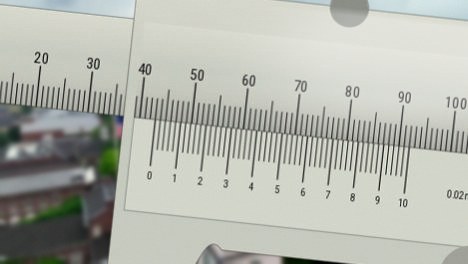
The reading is 43.0 mm
